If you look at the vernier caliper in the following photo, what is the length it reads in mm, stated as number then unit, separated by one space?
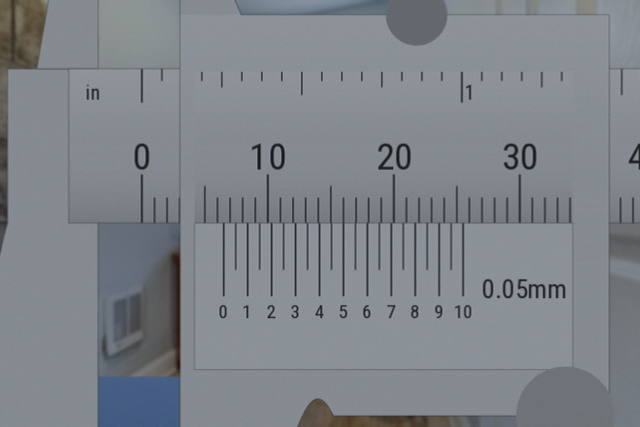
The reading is 6.5 mm
